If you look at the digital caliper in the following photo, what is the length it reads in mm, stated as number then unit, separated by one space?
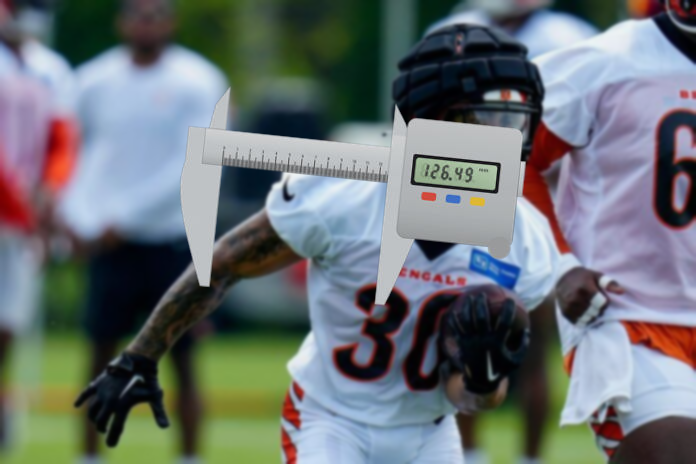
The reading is 126.49 mm
